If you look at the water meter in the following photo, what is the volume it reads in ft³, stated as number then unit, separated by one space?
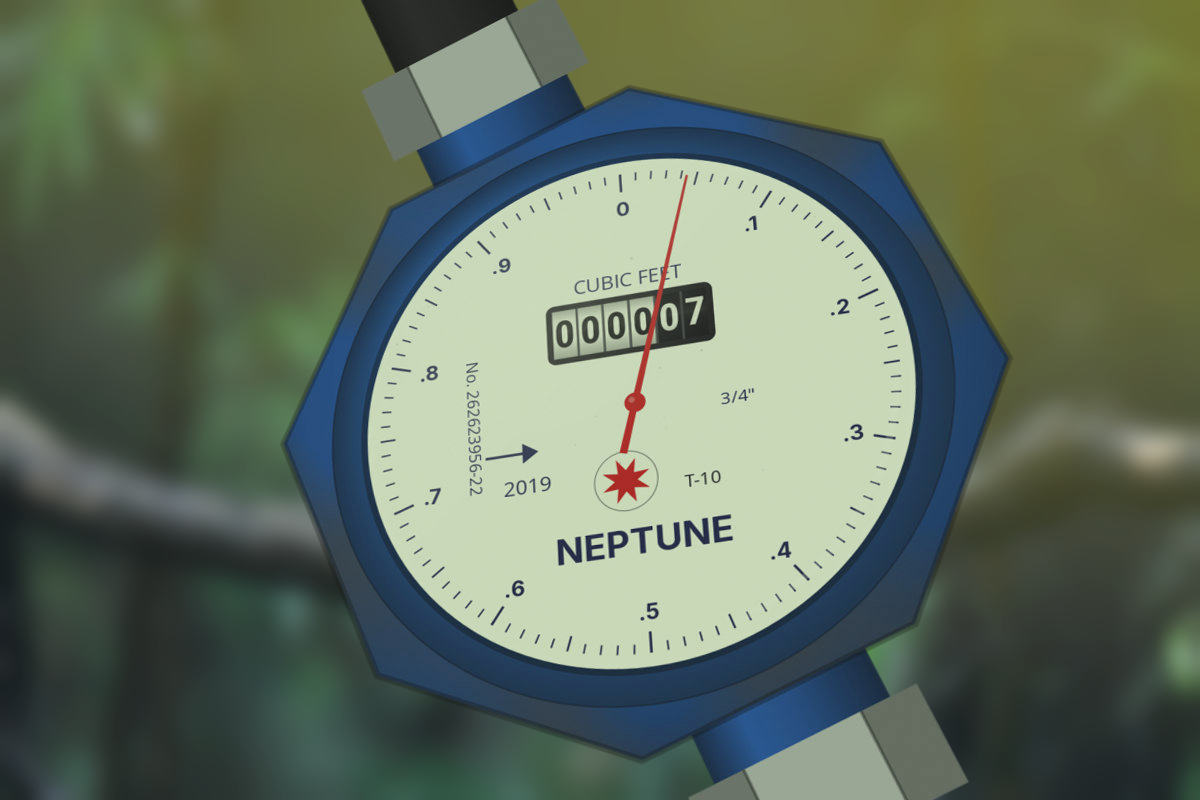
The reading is 7.04 ft³
